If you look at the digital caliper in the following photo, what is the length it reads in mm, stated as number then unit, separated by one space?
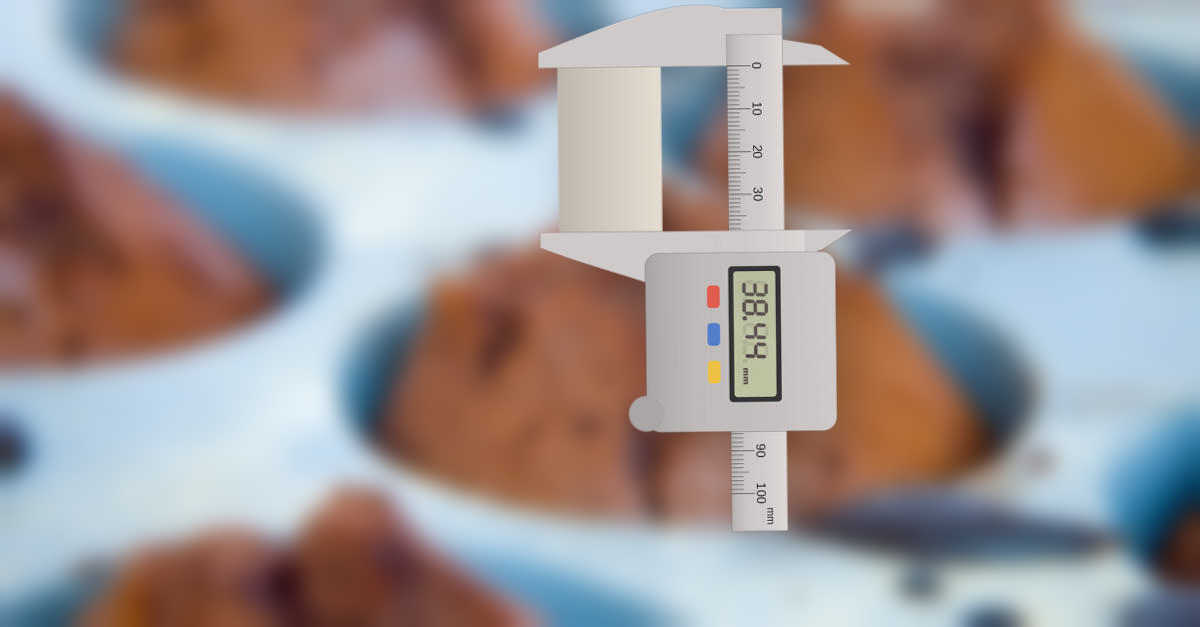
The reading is 38.44 mm
